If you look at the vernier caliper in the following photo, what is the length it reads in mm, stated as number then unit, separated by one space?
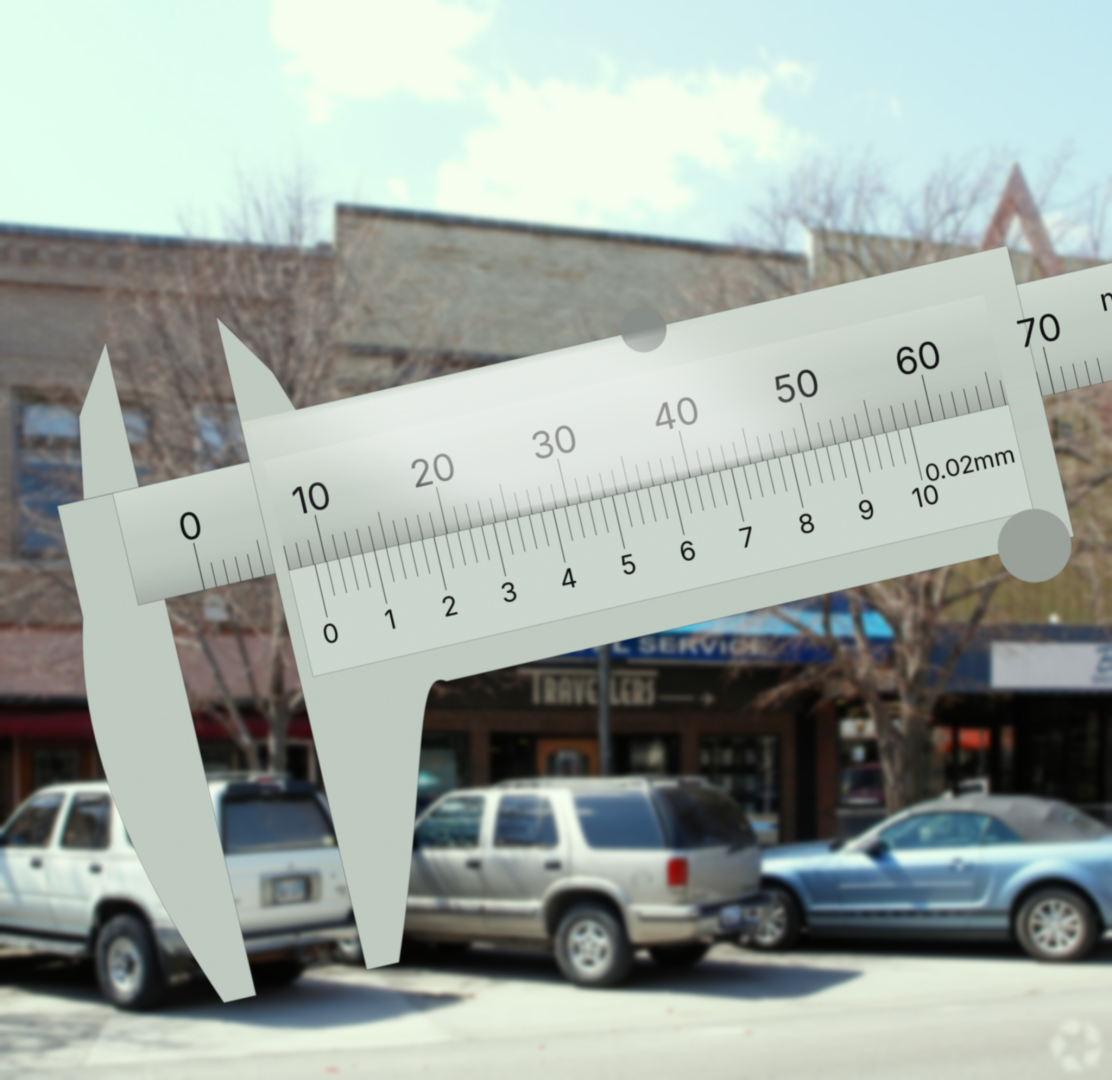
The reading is 9.1 mm
